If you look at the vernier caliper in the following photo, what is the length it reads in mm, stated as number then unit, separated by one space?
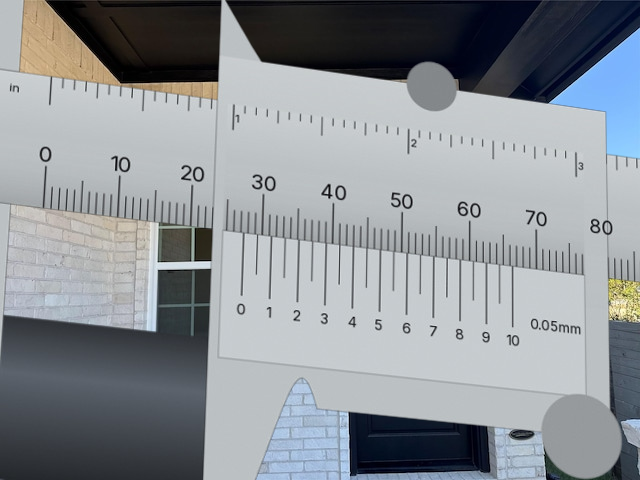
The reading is 27.4 mm
